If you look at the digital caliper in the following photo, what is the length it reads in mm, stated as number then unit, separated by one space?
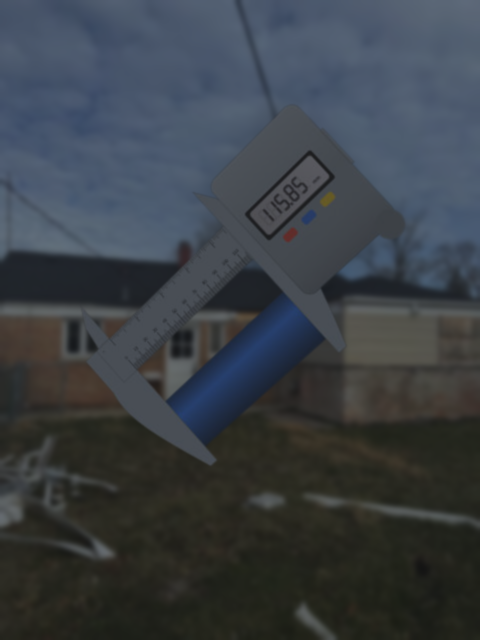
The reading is 115.85 mm
